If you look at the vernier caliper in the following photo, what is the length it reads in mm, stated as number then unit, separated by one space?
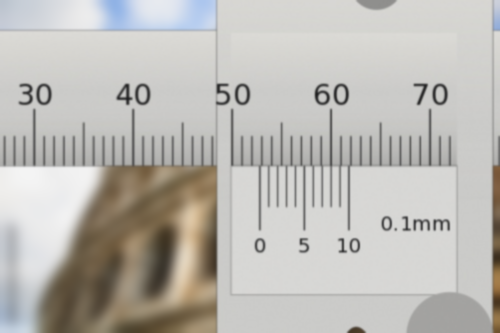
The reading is 52.8 mm
